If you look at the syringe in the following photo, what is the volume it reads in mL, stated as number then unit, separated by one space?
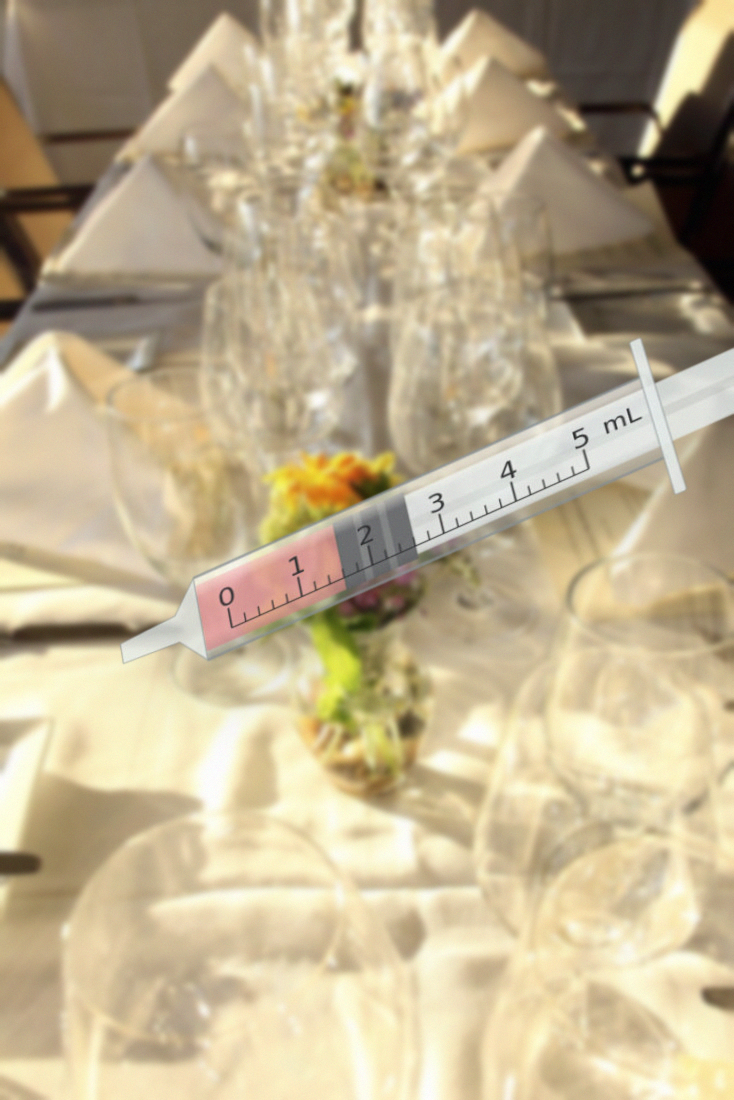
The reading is 1.6 mL
